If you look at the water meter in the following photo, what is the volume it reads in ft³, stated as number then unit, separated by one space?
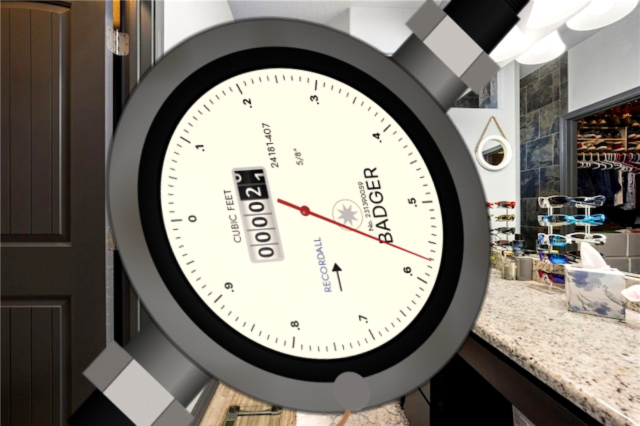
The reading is 20.57 ft³
